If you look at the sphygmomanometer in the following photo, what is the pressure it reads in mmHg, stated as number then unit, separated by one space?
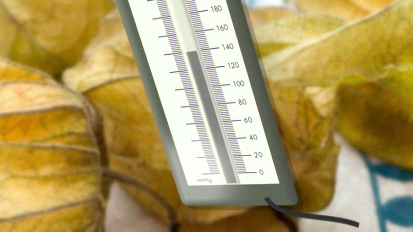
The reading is 140 mmHg
